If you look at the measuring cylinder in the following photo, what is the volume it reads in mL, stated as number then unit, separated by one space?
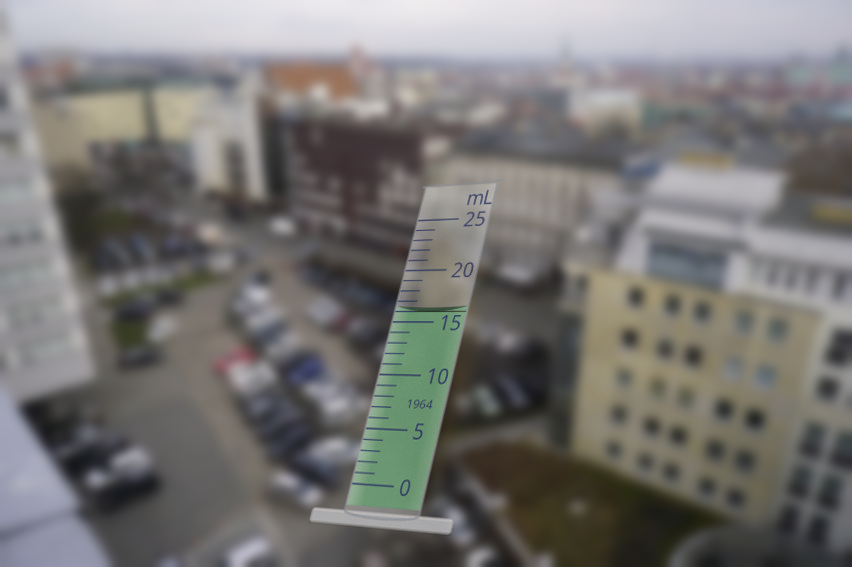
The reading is 16 mL
